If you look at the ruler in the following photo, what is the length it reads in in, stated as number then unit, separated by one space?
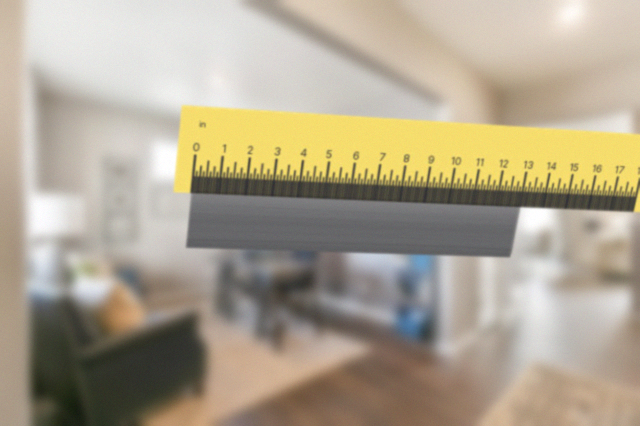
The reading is 13 in
